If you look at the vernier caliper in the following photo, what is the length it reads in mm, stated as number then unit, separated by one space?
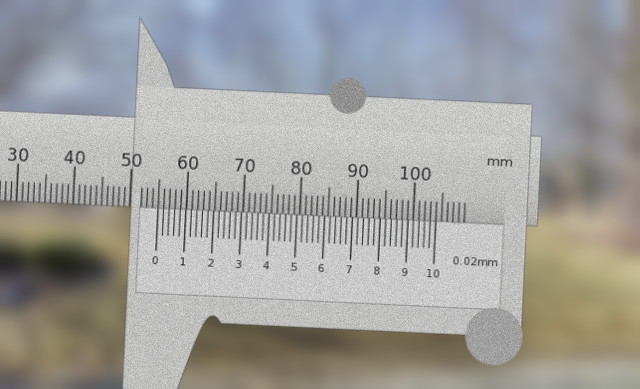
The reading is 55.0 mm
